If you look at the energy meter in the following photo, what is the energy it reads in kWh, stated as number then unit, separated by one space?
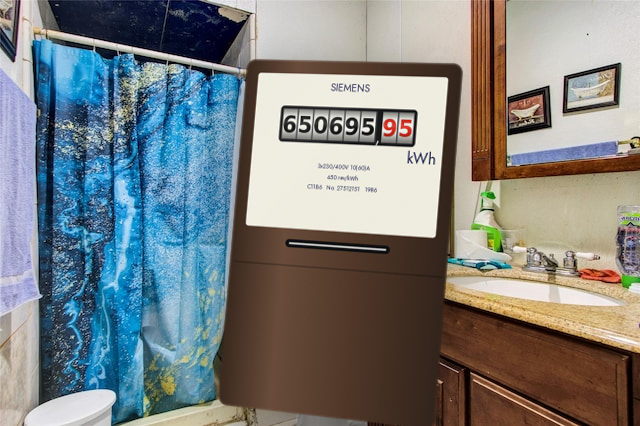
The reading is 650695.95 kWh
